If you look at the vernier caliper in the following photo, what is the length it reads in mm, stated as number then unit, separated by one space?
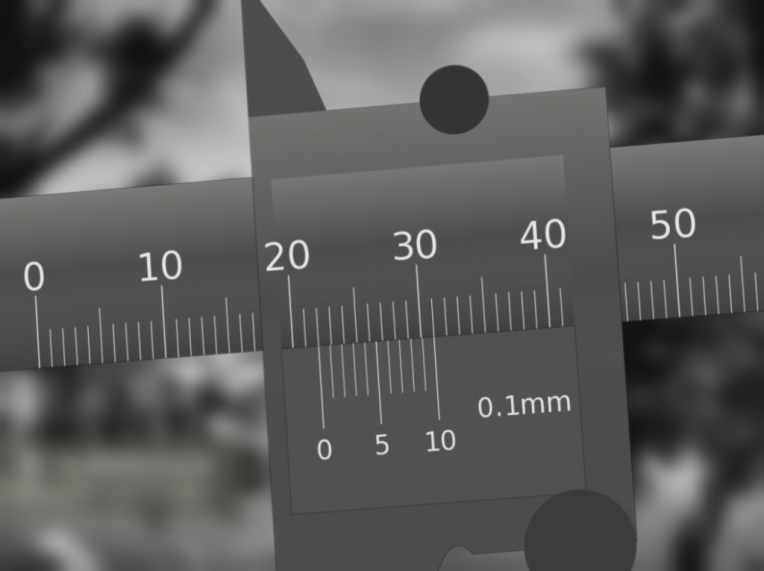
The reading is 22.0 mm
